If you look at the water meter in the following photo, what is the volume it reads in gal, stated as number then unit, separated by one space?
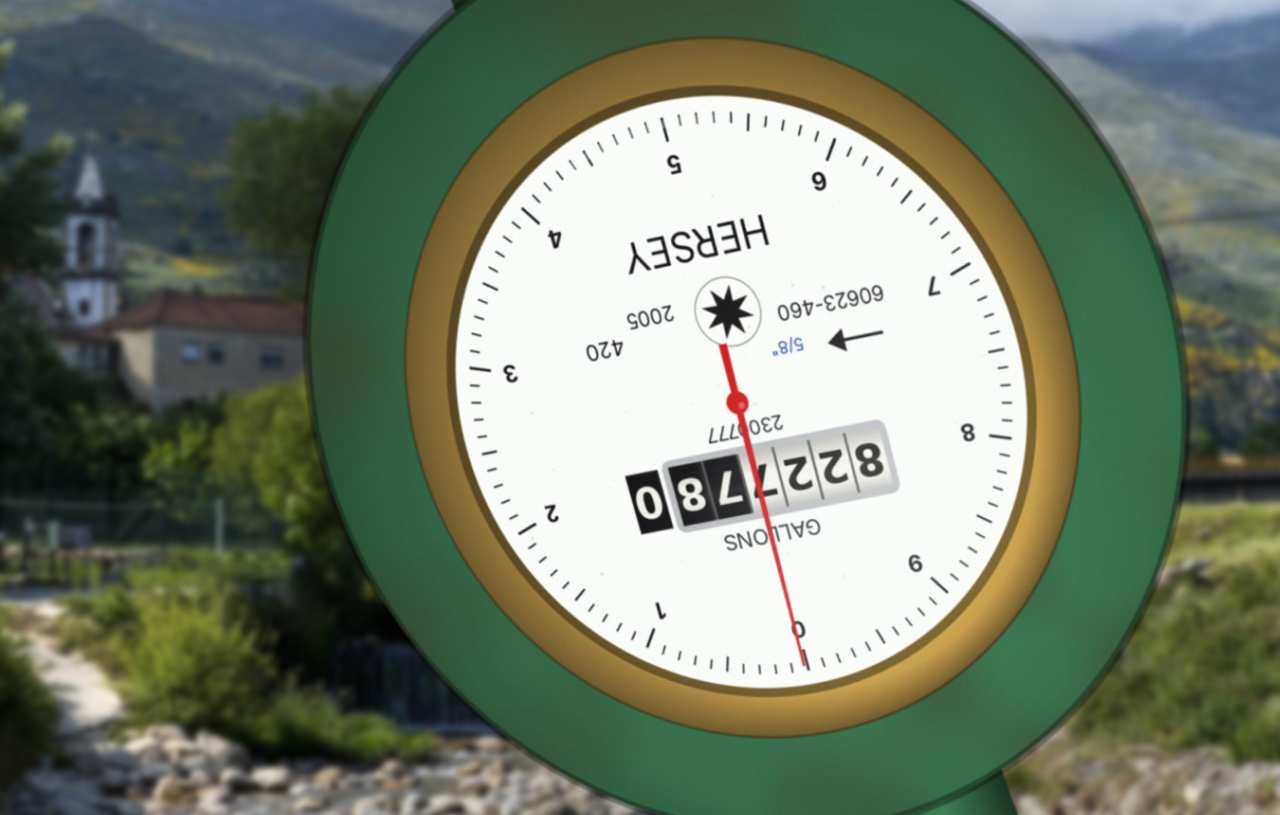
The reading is 8227780.0 gal
